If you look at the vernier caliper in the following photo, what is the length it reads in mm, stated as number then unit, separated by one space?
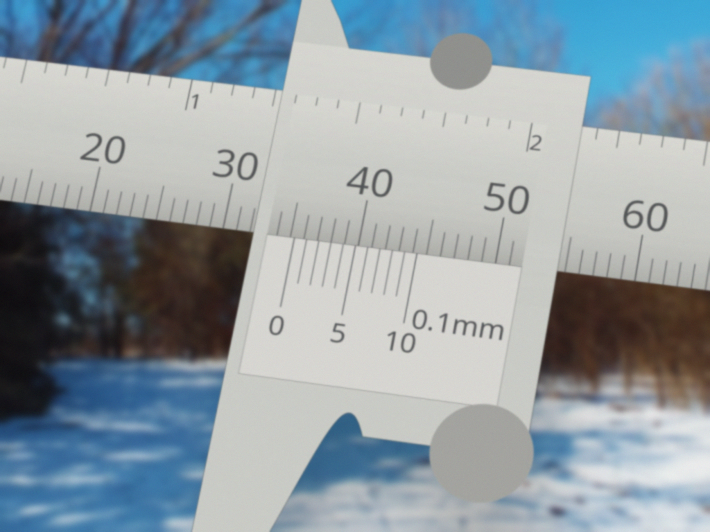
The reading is 35.3 mm
